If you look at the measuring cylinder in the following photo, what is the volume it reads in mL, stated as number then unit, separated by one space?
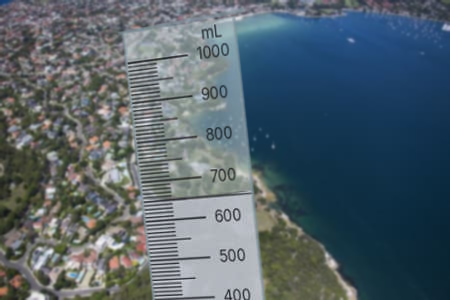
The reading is 650 mL
